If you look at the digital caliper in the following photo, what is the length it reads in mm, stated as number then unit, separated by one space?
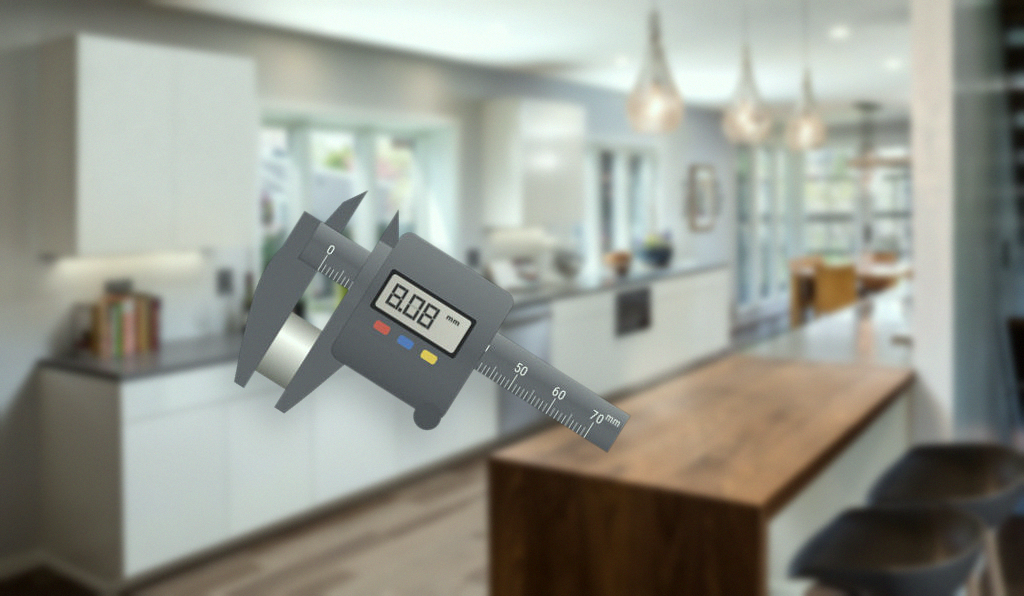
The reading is 8.08 mm
